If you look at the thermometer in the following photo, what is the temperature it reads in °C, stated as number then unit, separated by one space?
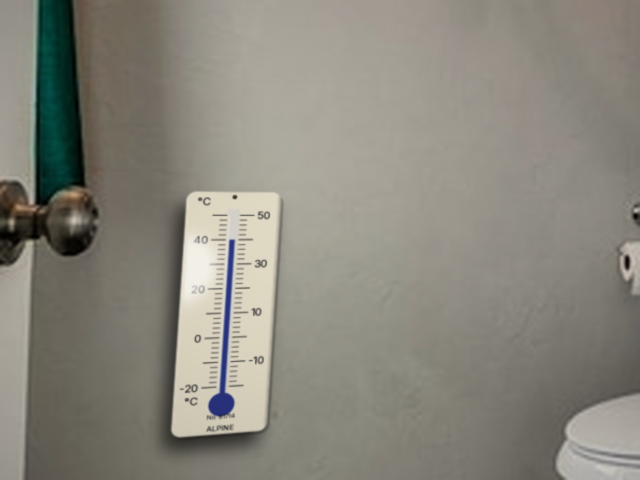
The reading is 40 °C
